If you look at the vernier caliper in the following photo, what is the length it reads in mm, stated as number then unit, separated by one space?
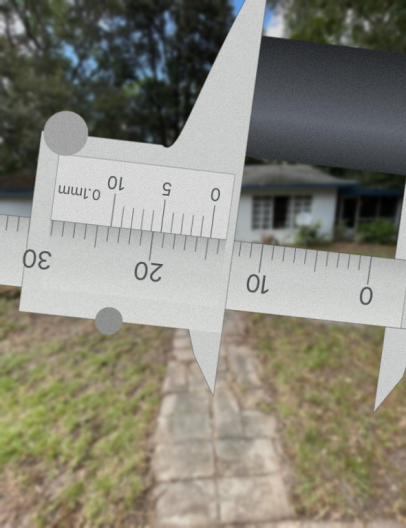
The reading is 14.8 mm
